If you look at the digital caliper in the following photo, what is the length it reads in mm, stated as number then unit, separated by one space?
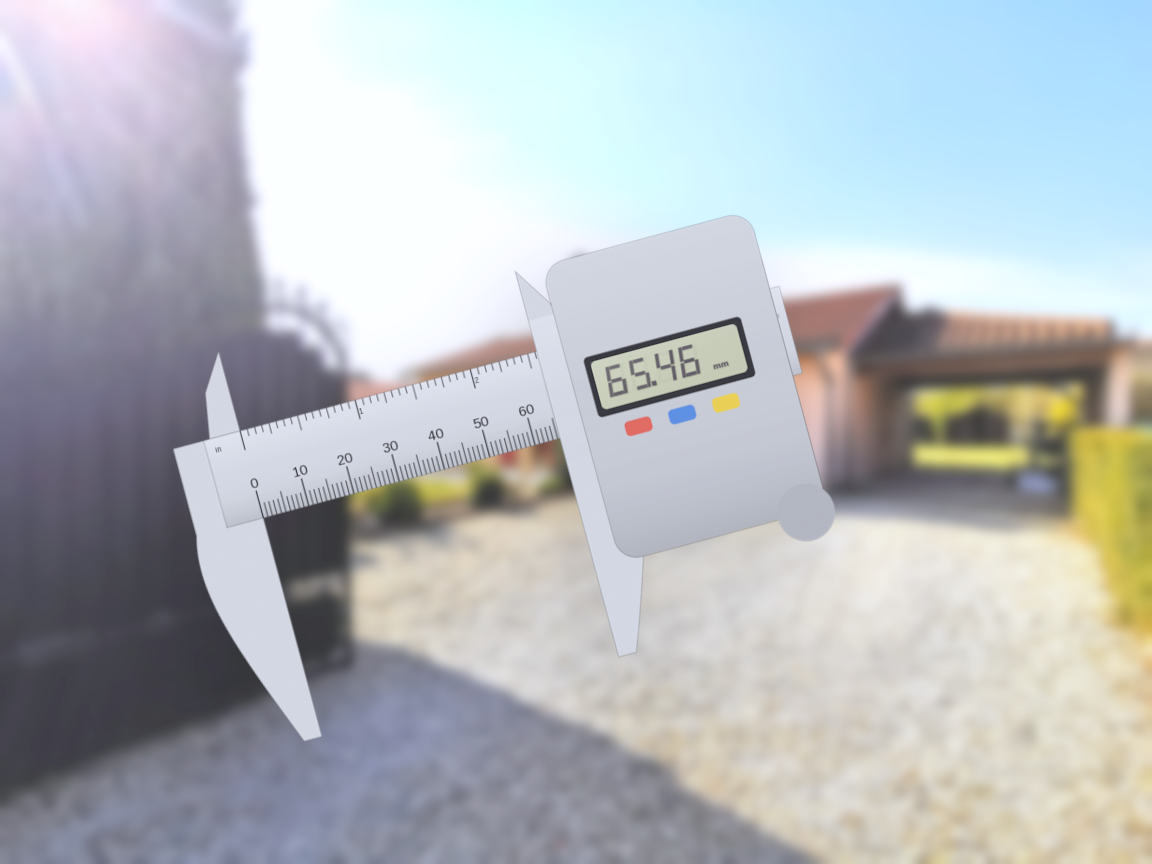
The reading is 65.46 mm
